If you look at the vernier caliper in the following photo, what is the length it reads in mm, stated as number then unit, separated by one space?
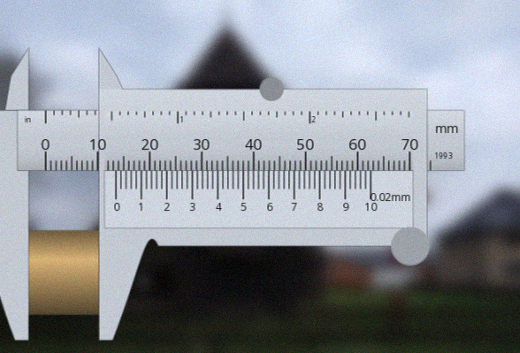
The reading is 13.5 mm
